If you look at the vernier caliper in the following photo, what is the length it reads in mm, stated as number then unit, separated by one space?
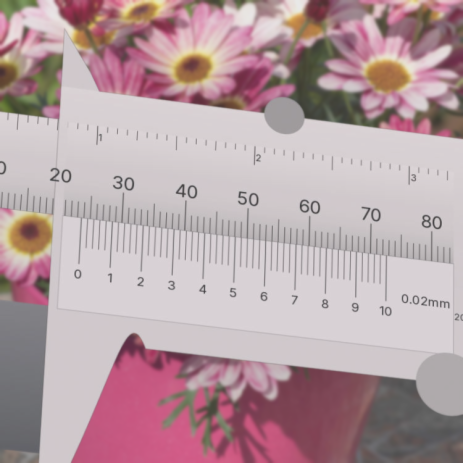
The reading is 23.6 mm
